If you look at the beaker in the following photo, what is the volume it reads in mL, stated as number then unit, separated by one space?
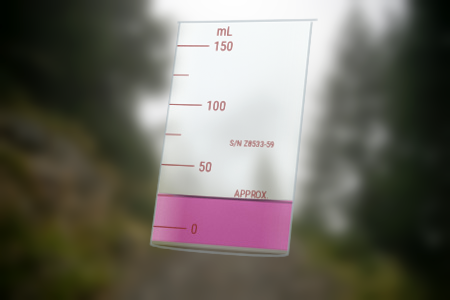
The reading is 25 mL
